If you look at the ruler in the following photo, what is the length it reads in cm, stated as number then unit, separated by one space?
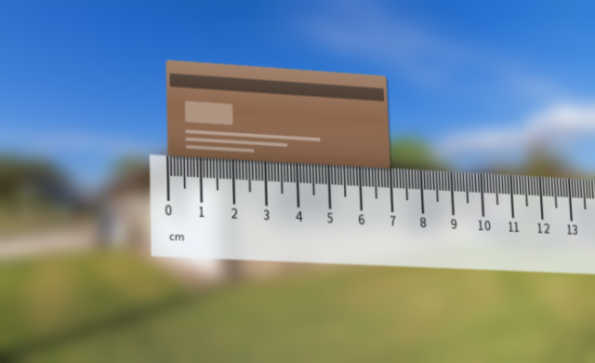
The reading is 7 cm
